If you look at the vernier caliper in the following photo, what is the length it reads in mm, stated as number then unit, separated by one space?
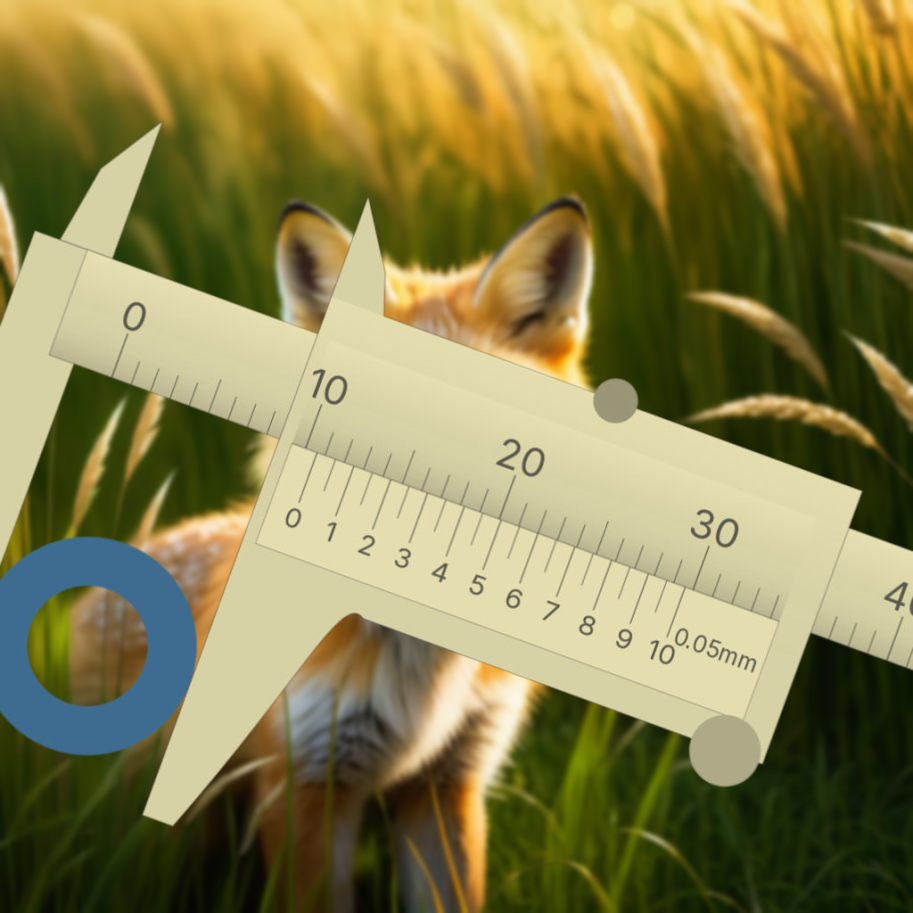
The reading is 10.6 mm
